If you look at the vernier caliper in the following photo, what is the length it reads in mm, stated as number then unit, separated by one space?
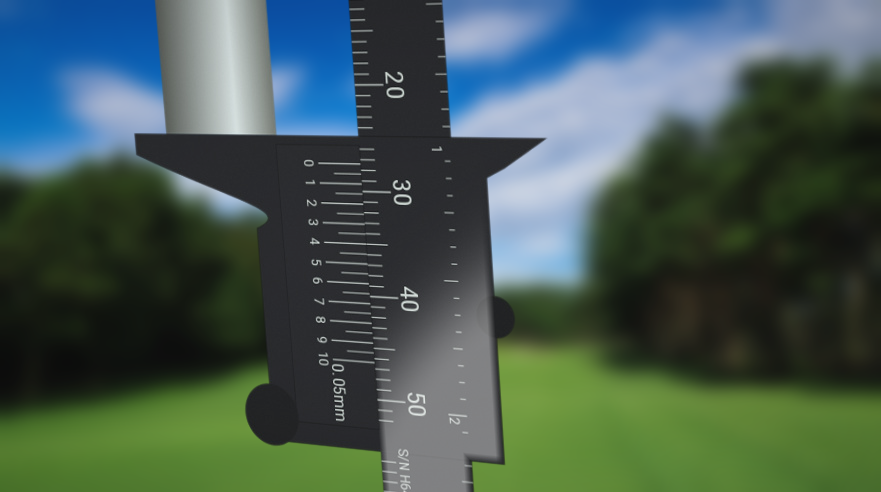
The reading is 27.4 mm
